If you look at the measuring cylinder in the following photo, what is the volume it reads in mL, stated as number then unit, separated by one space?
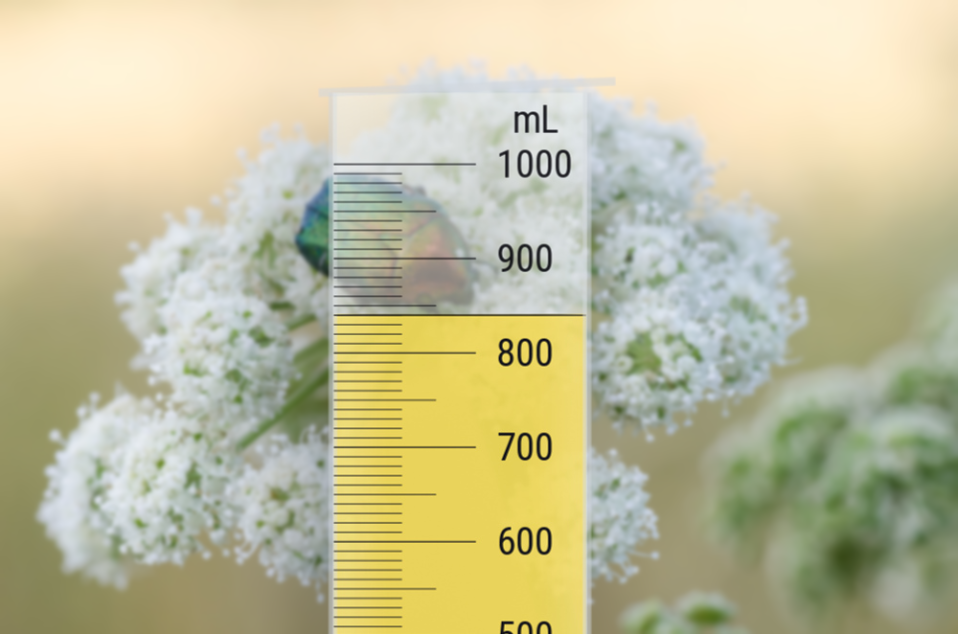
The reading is 840 mL
